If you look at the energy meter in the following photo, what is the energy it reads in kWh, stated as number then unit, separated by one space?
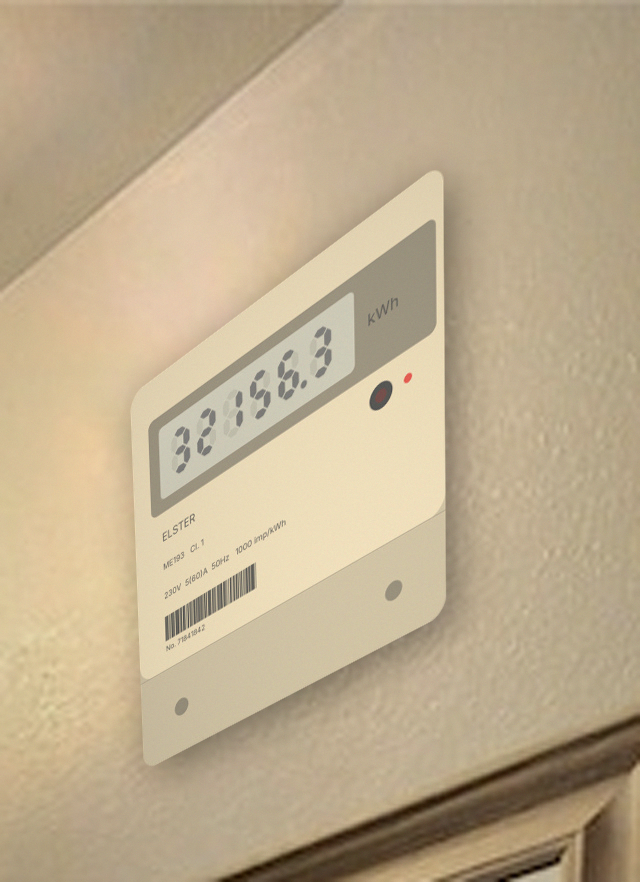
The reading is 32156.3 kWh
